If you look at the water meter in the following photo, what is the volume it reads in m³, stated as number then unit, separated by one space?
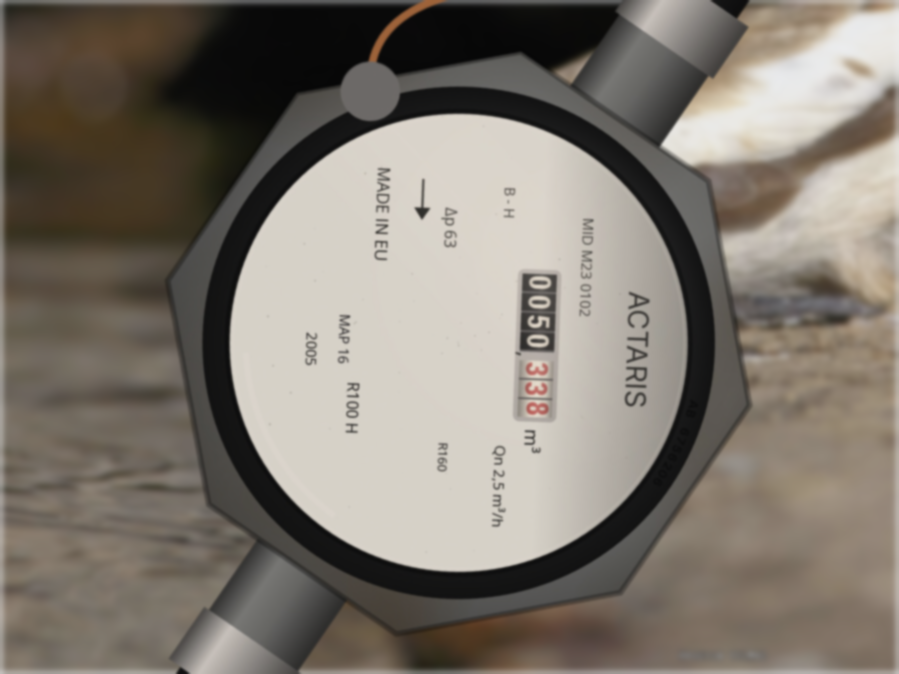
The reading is 50.338 m³
